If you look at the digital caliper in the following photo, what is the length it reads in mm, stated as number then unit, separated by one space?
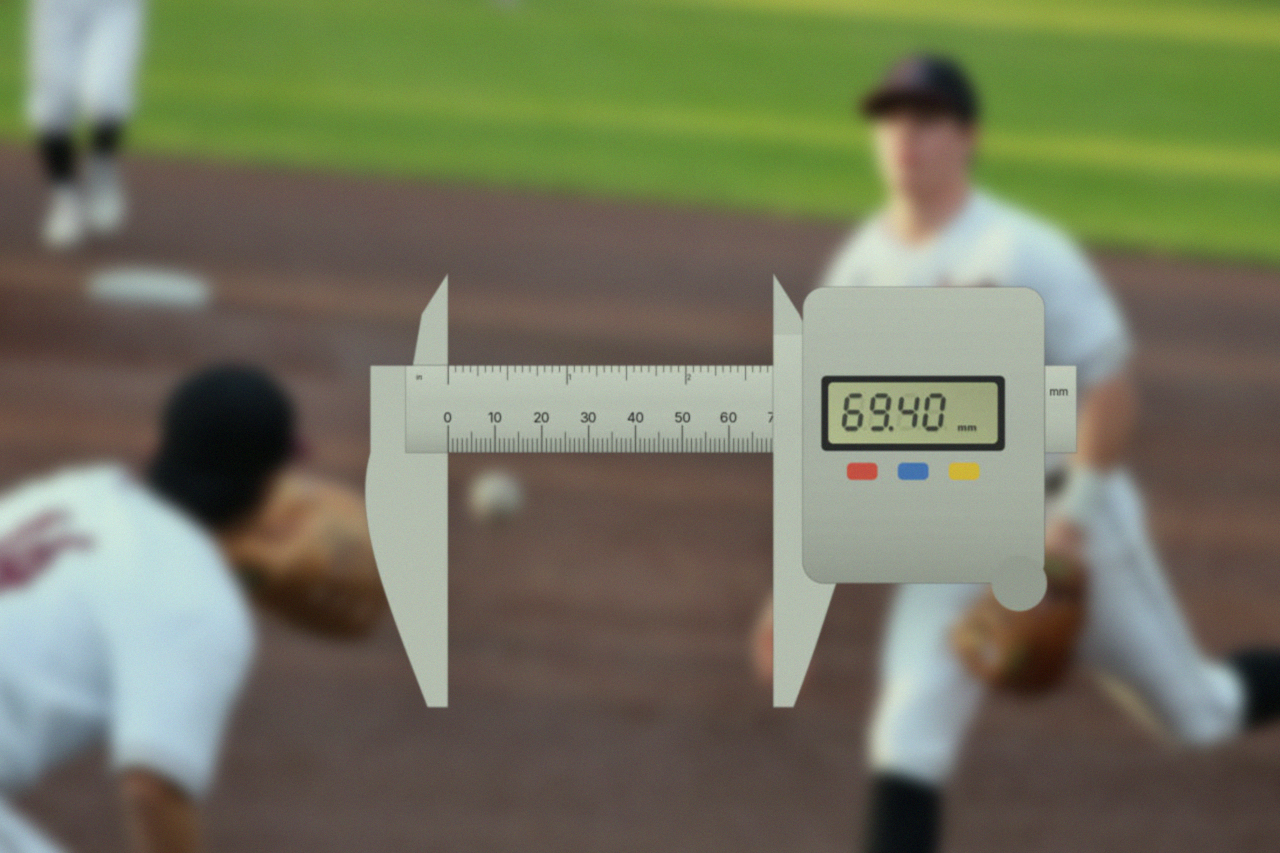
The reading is 69.40 mm
